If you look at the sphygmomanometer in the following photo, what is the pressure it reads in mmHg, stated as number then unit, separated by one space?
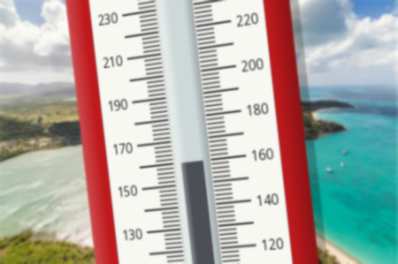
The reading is 160 mmHg
